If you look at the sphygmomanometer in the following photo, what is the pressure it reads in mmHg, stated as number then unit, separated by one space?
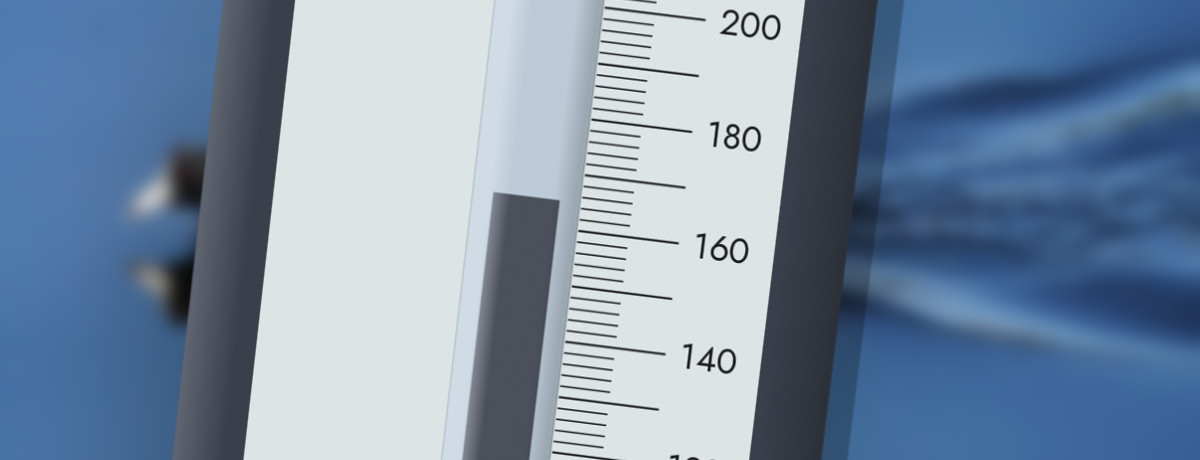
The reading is 165 mmHg
